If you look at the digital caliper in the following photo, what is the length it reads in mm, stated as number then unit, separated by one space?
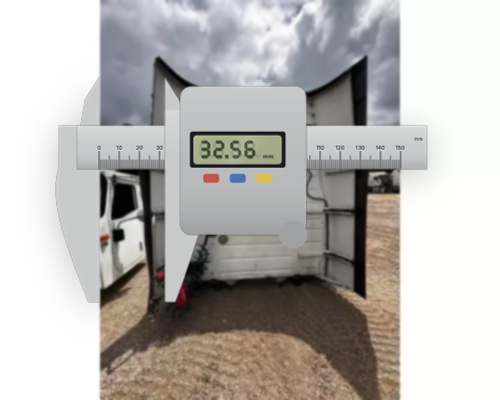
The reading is 32.56 mm
